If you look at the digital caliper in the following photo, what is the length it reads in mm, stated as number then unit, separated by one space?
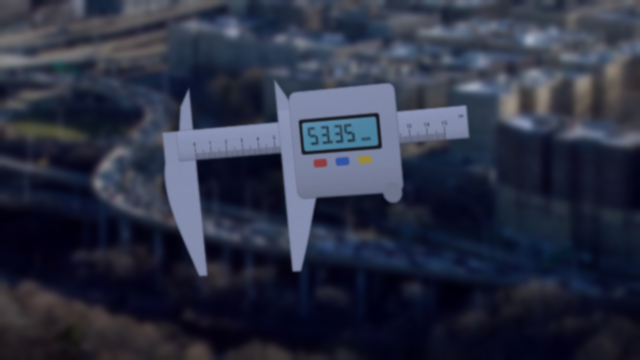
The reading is 53.35 mm
